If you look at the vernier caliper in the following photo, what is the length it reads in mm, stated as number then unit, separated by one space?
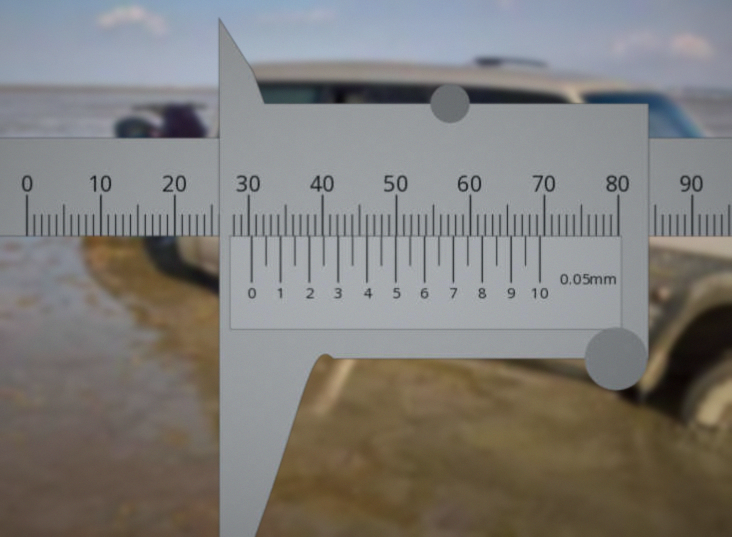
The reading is 30.4 mm
